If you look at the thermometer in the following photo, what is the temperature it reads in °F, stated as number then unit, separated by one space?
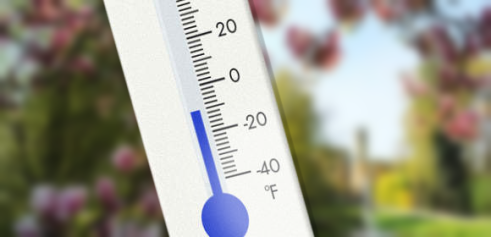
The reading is -10 °F
